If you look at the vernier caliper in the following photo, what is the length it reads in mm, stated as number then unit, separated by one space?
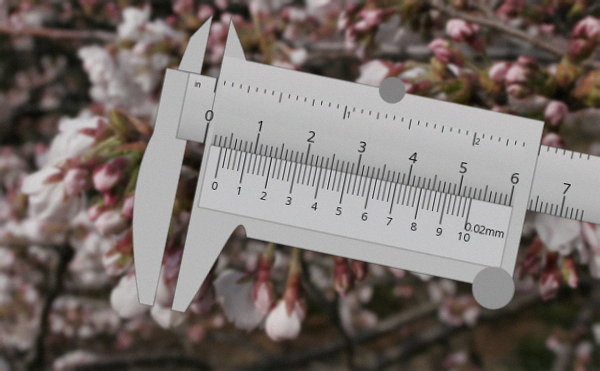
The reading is 3.5 mm
